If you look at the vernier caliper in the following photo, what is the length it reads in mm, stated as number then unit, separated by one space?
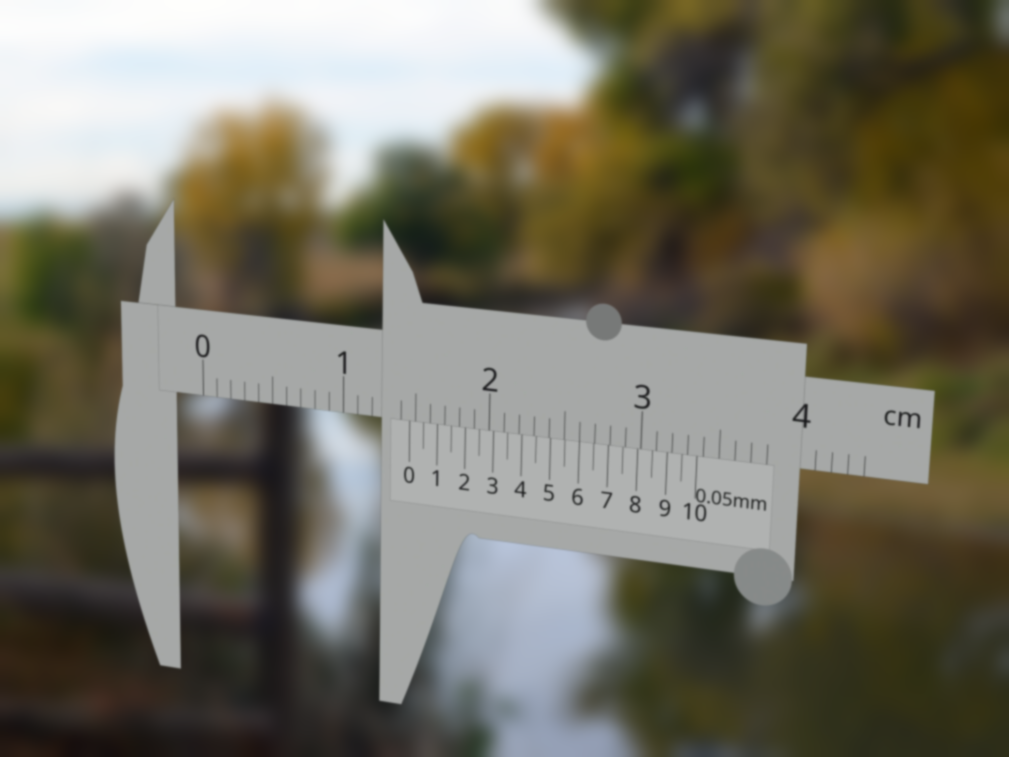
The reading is 14.6 mm
